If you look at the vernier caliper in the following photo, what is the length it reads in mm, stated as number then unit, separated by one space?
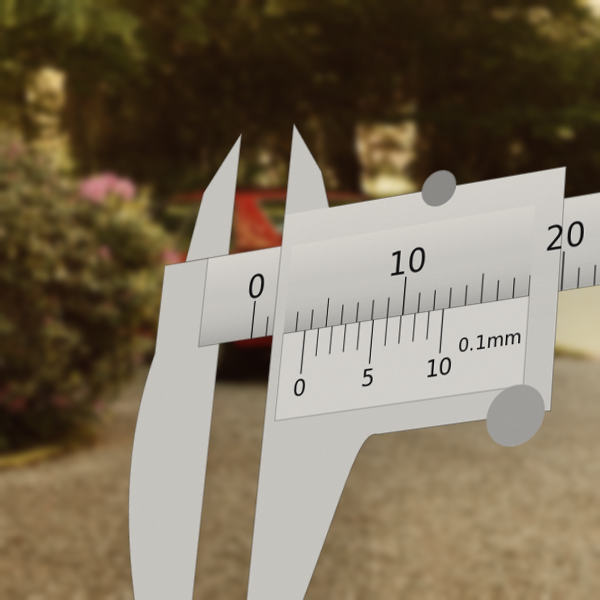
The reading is 3.6 mm
